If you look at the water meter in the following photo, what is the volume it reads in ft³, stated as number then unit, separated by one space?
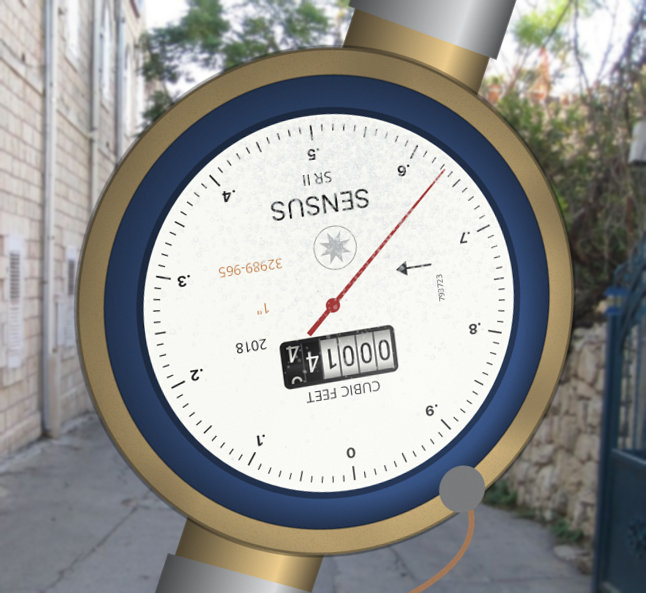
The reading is 143.63 ft³
